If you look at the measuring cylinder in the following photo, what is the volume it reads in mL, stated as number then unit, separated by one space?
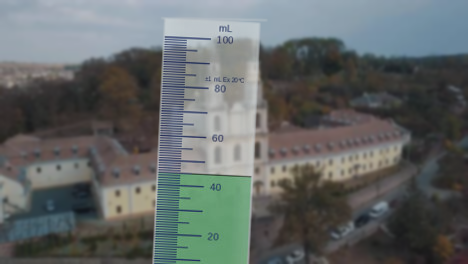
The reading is 45 mL
